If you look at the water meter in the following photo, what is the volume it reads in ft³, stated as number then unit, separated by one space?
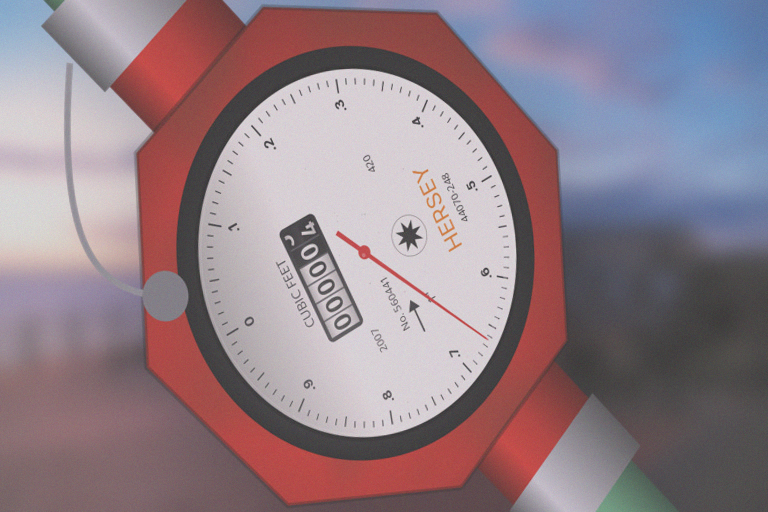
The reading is 3.66 ft³
